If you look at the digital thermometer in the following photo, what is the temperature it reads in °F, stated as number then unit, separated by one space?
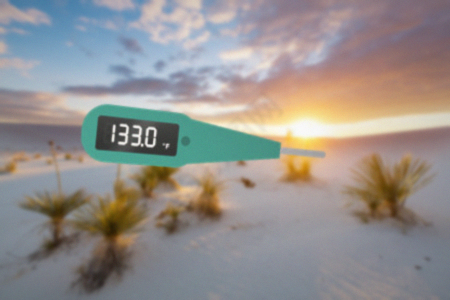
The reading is 133.0 °F
